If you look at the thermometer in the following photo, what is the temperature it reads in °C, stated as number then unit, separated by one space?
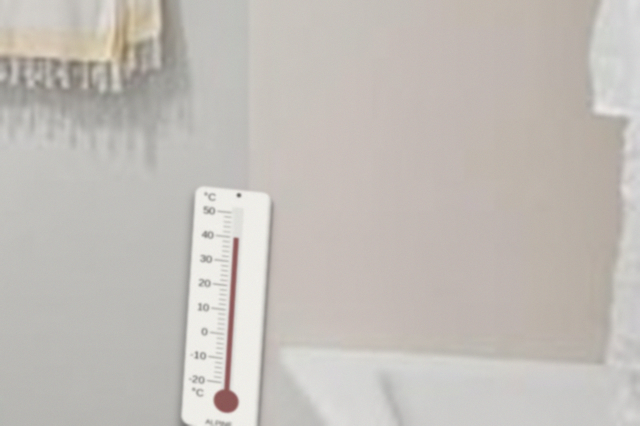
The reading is 40 °C
